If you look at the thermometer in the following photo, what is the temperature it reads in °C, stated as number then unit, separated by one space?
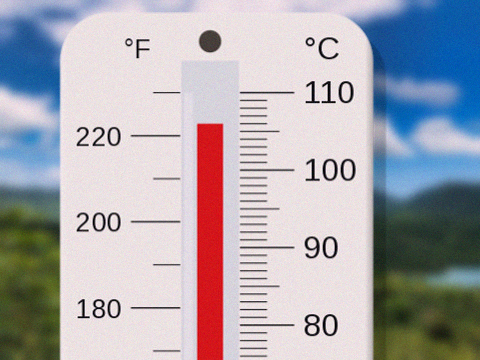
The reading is 106 °C
